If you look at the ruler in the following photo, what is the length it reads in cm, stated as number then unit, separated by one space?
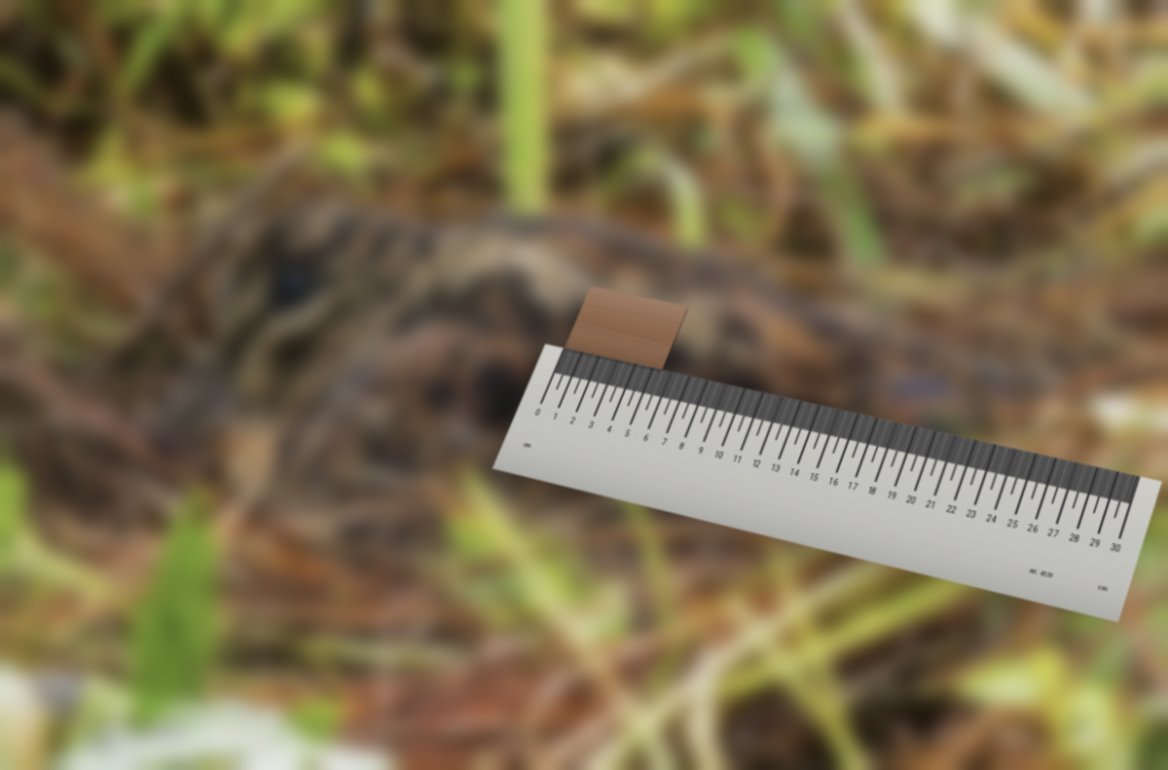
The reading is 5.5 cm
